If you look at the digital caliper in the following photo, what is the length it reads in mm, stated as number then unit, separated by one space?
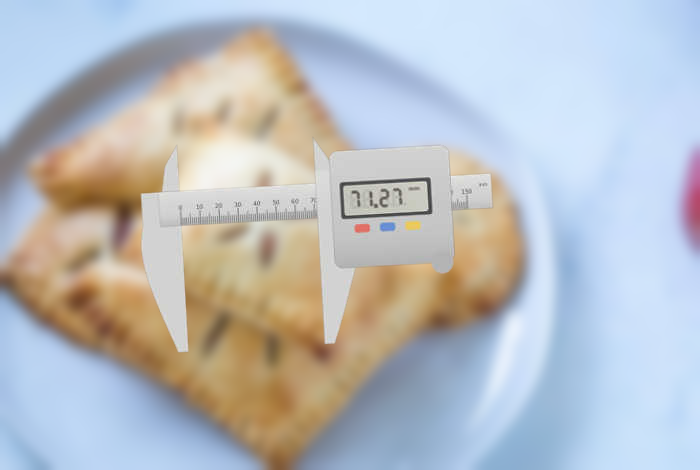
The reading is 71.27 mm
